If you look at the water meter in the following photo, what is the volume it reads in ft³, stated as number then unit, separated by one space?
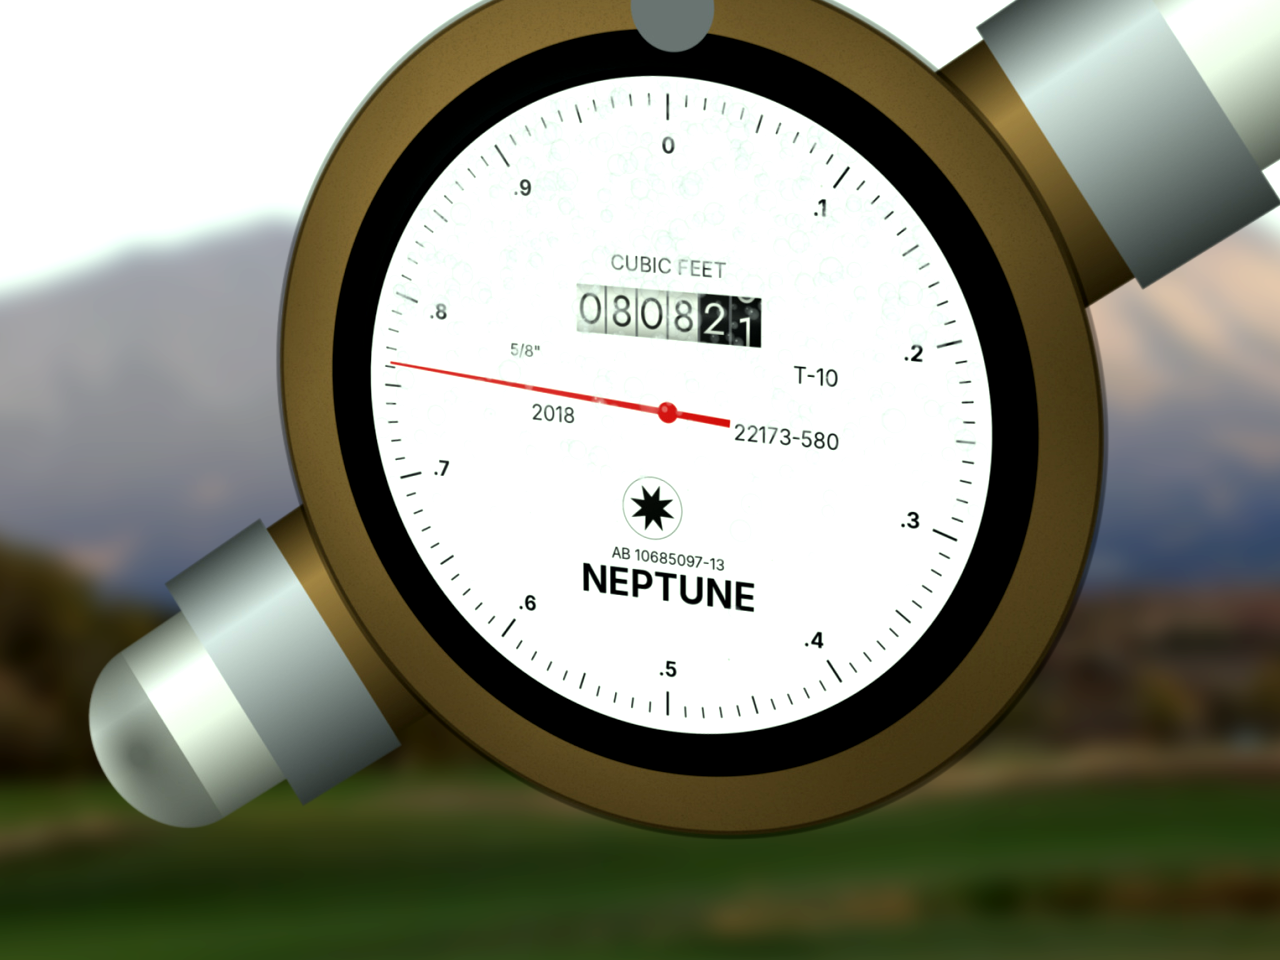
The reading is 80820.76 ft³
